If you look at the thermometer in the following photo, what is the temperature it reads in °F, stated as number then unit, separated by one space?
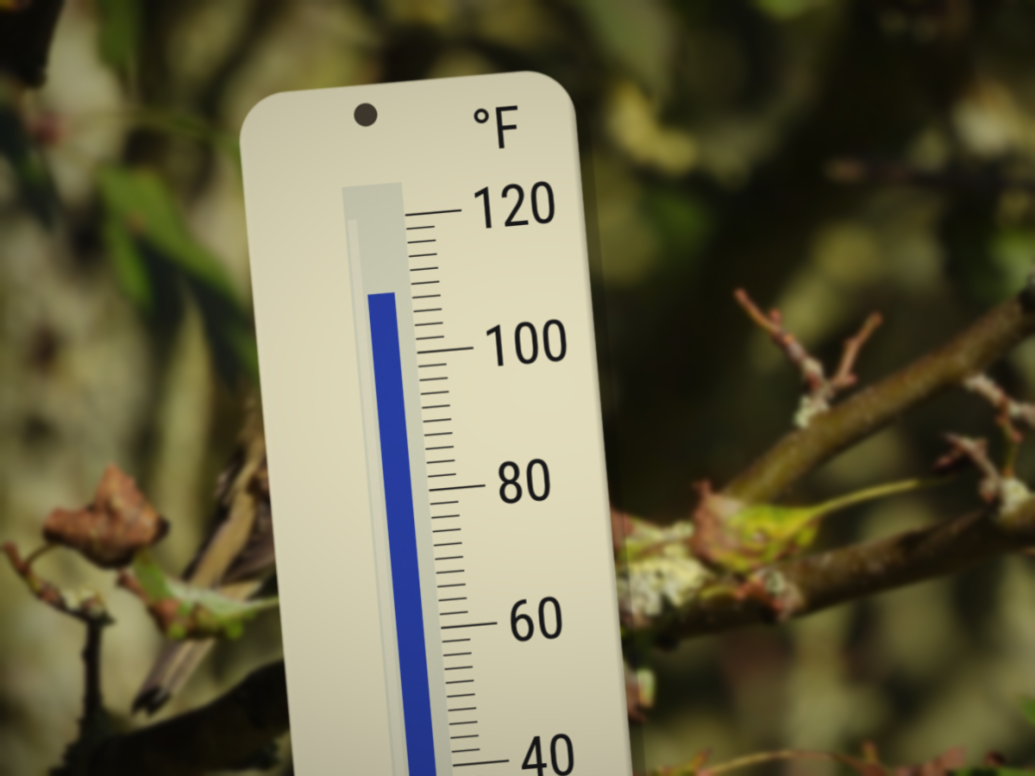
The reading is 109 °F
